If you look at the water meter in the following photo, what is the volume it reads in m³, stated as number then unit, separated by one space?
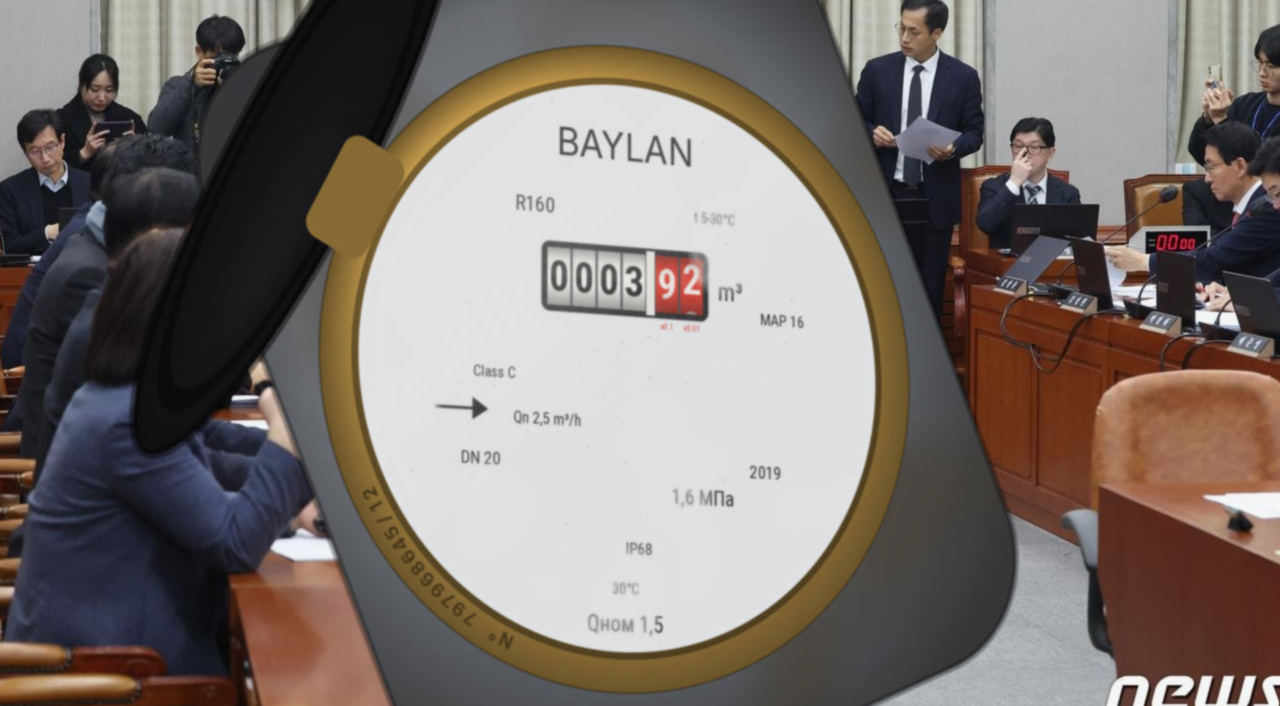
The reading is 3.92 m³
